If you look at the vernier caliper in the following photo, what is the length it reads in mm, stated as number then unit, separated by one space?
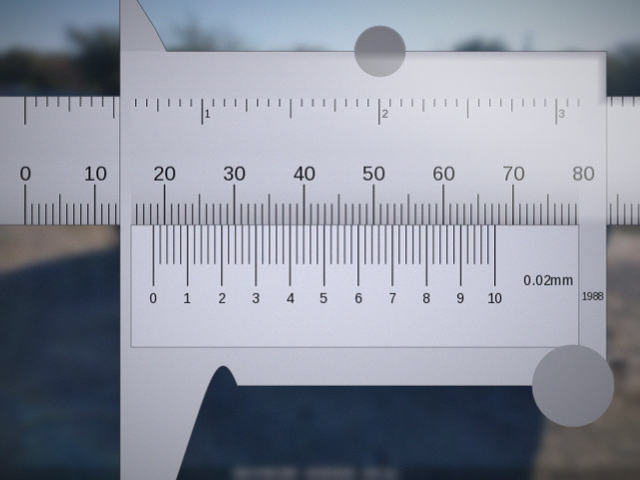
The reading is 18.4 mm
